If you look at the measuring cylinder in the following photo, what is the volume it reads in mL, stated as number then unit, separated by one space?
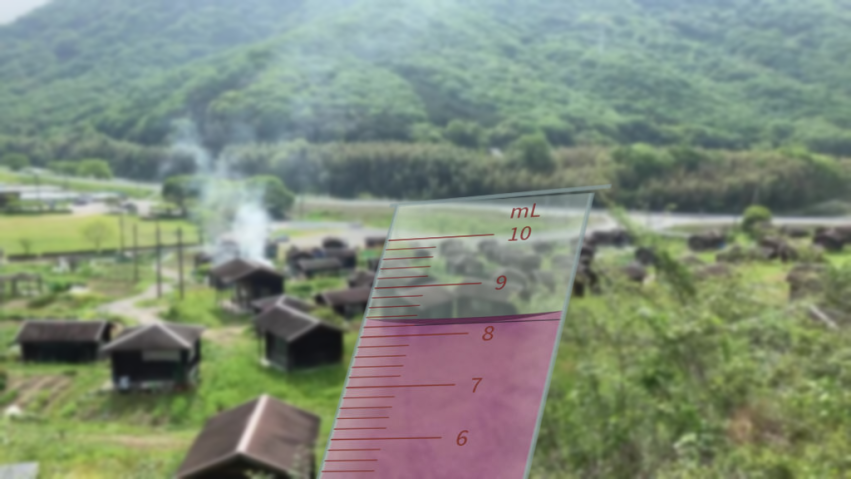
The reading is 8.2 mL
